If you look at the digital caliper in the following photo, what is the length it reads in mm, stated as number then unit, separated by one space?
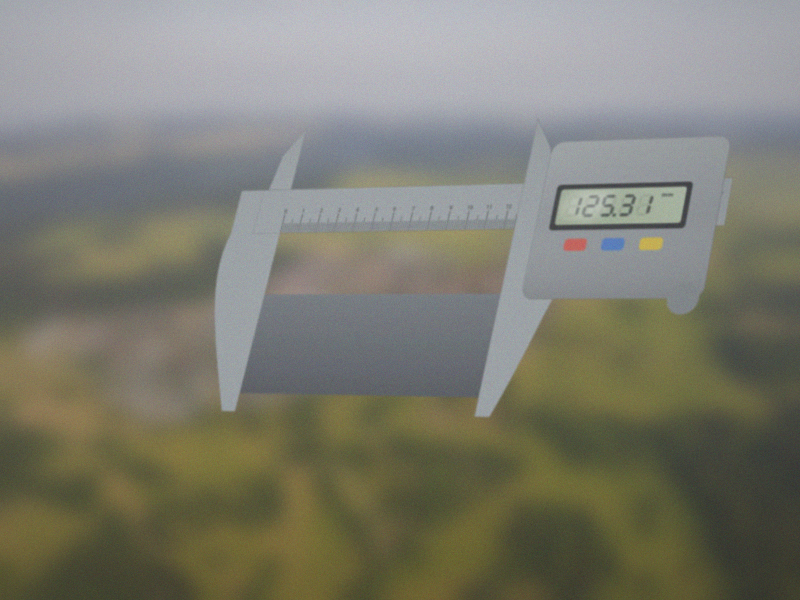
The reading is 125.31 mm
